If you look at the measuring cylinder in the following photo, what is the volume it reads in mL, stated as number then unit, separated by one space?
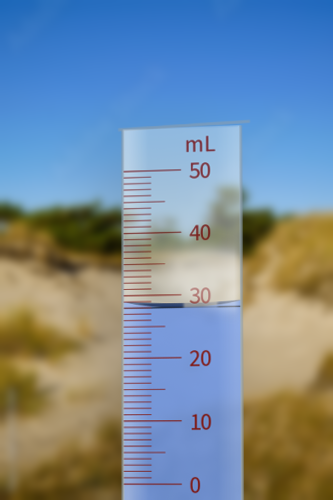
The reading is 28 mL
